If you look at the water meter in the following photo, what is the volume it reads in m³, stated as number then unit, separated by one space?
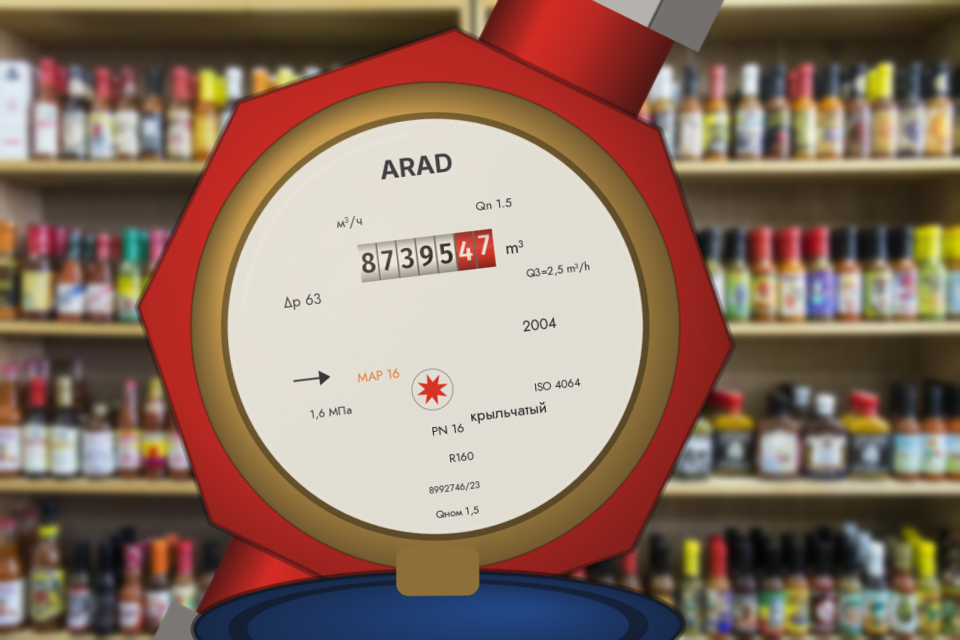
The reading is 87395.47 m³
